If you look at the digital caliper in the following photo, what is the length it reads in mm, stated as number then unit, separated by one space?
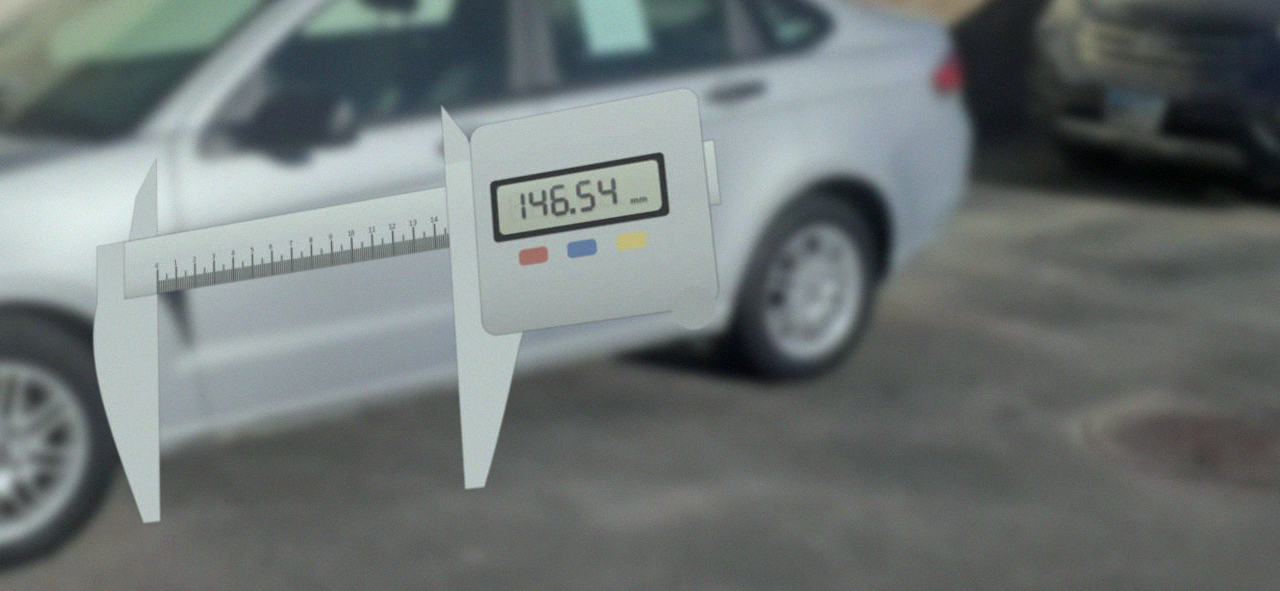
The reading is 146.54 mm
